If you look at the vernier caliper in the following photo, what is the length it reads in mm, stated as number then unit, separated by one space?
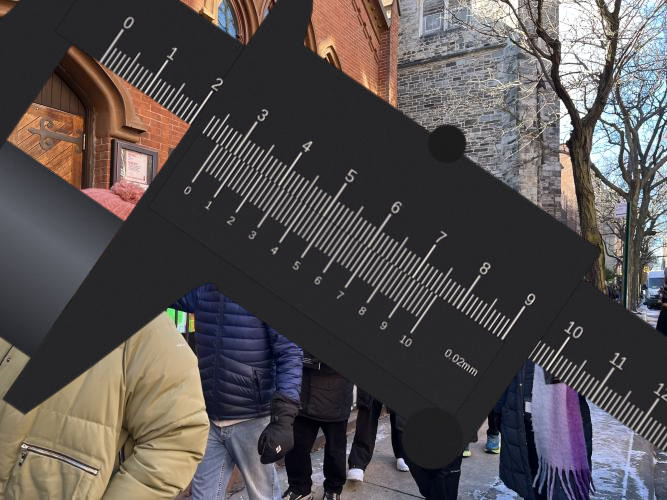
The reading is 26.5 mm
